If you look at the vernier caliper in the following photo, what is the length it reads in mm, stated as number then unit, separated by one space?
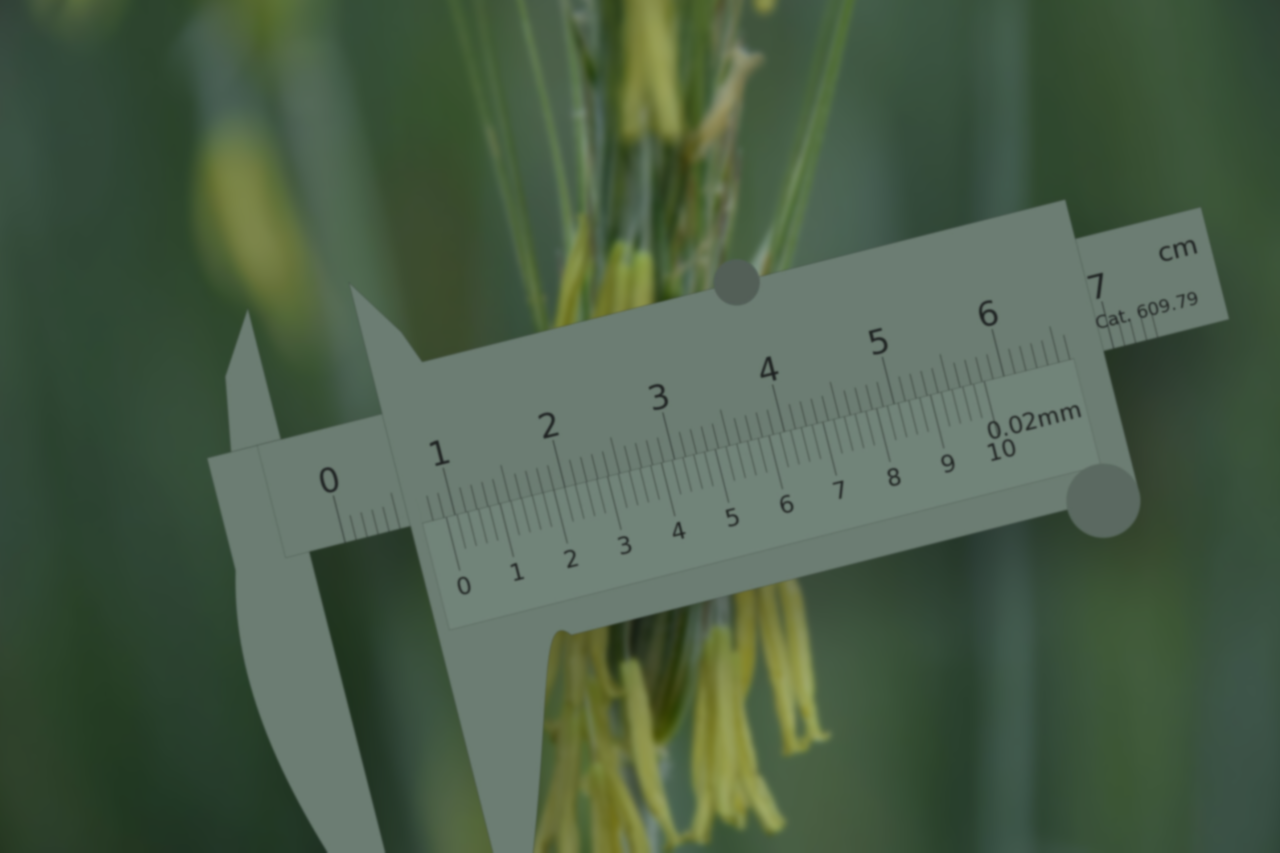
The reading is 9.2 mm
